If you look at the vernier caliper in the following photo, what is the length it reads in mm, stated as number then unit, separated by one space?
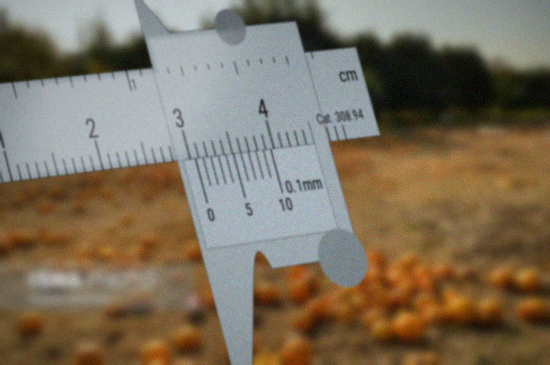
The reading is 30.6 mm
